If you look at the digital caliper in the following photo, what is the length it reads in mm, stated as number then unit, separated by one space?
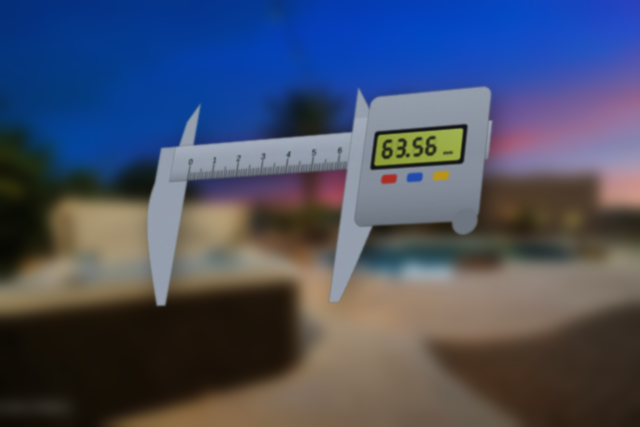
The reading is 63.56 mm
